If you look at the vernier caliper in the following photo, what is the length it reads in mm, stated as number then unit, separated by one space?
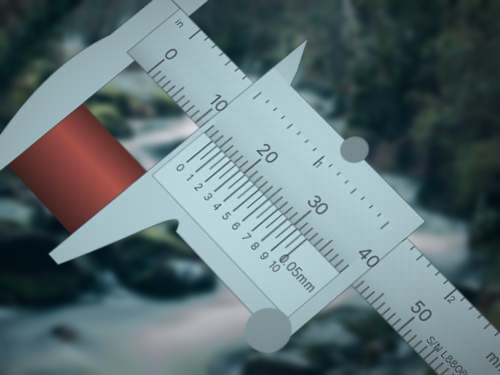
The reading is 13.6 mm
